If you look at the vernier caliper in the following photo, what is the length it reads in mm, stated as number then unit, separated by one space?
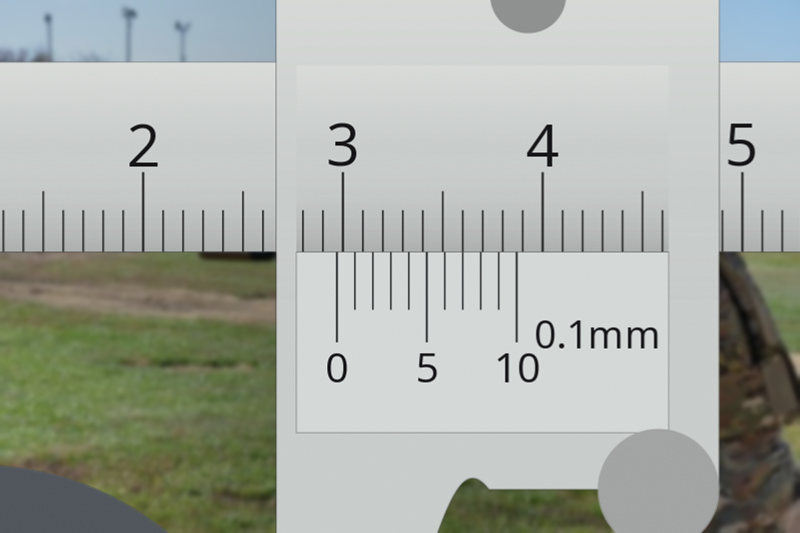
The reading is 29.7 mm
